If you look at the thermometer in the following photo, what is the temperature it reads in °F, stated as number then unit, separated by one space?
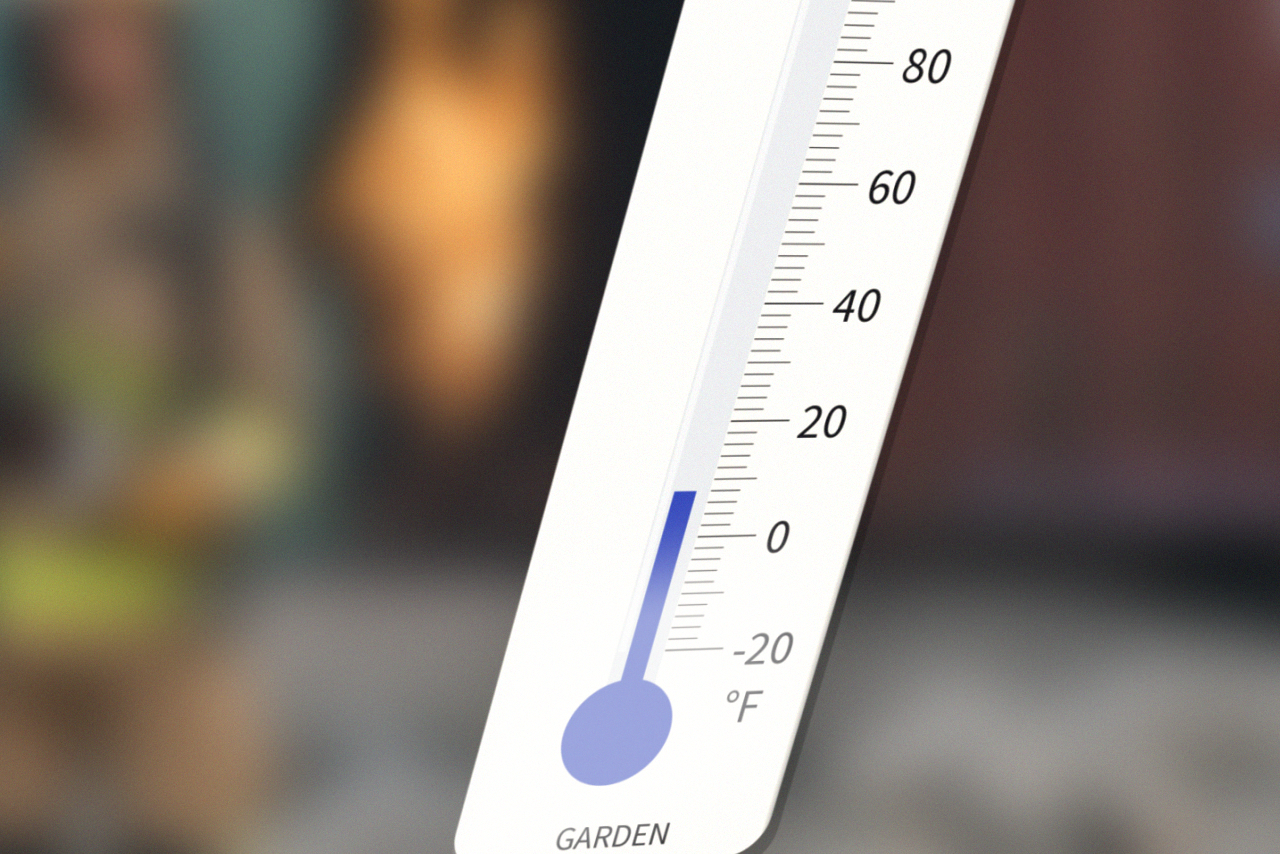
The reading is 8 °F
